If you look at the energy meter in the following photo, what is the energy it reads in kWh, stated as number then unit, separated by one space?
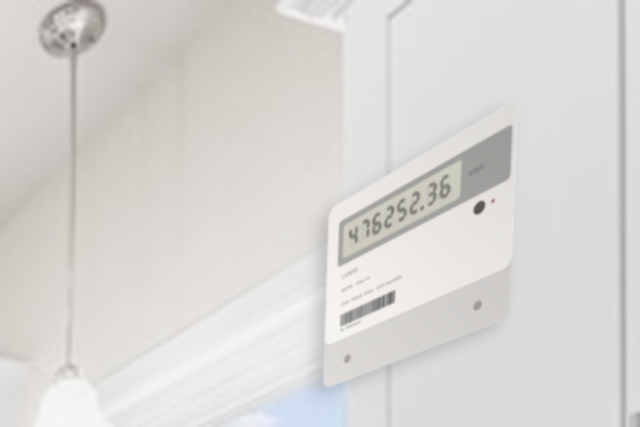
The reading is 476252.36 kWh
